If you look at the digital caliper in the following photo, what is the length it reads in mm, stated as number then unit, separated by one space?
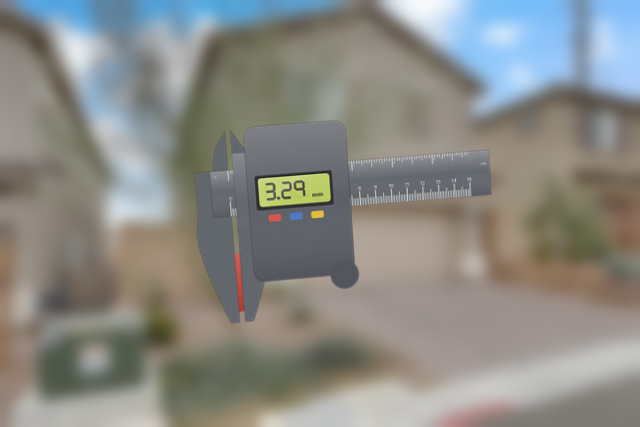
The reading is 3.29 mm
